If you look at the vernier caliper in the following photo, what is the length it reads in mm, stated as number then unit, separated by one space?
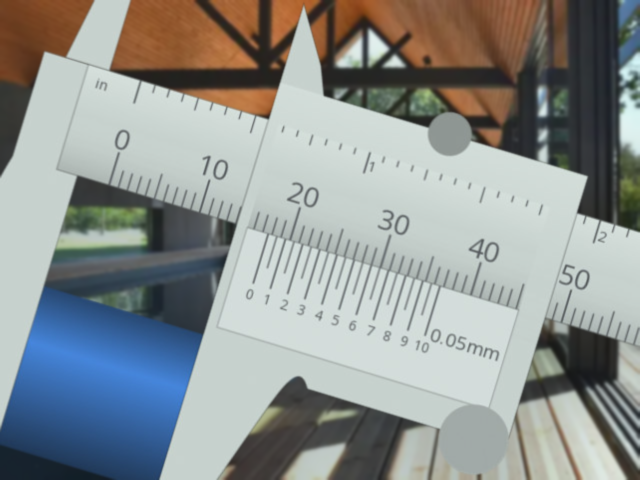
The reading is 17.6 mm
